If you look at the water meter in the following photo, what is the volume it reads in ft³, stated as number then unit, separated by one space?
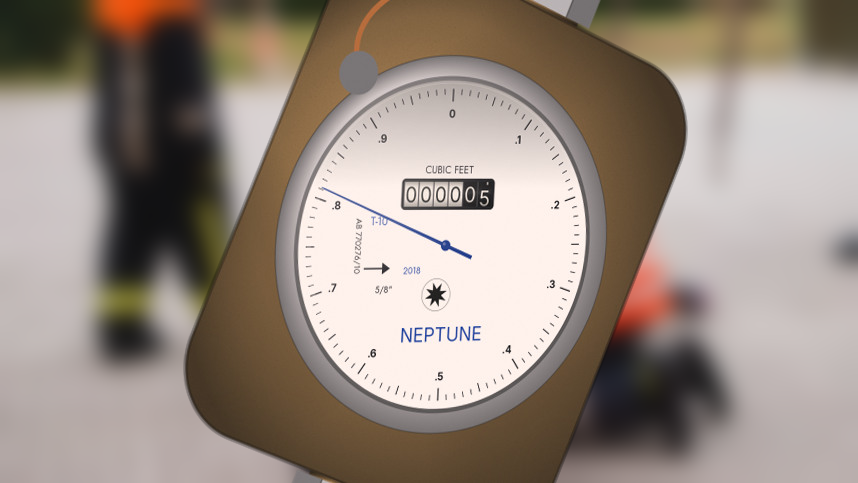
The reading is 4.81 ft³
